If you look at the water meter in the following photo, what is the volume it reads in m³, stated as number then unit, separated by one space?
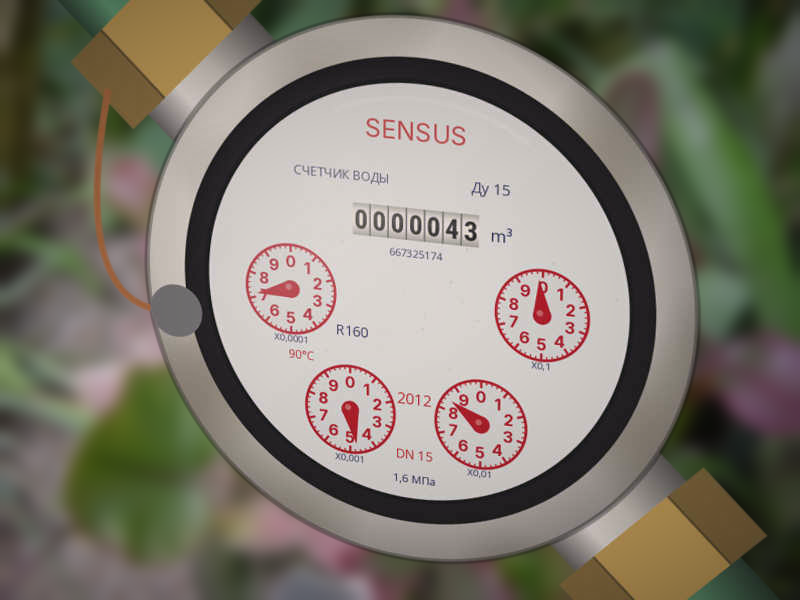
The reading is 42.9847 m³
